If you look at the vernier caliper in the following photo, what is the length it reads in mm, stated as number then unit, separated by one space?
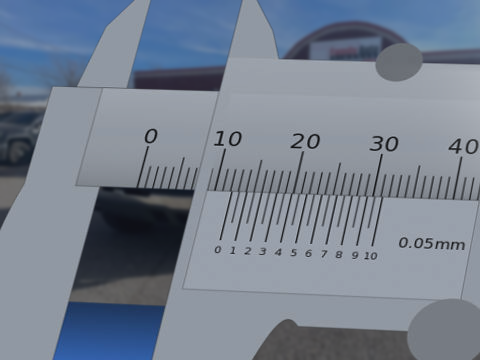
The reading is 12.2 mm
